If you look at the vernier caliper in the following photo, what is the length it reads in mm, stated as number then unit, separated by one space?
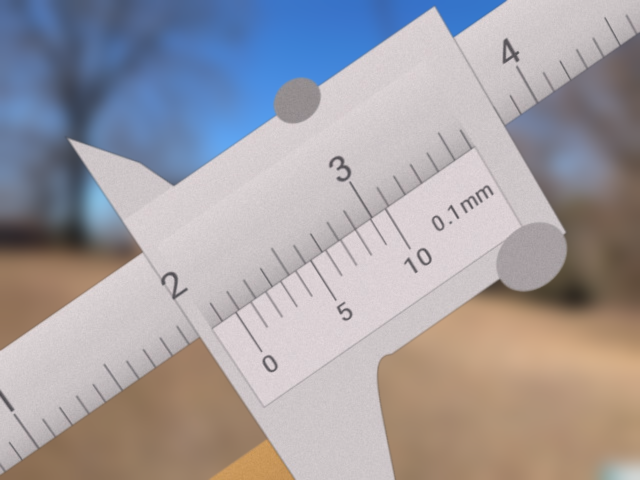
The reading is 21.8 mm
